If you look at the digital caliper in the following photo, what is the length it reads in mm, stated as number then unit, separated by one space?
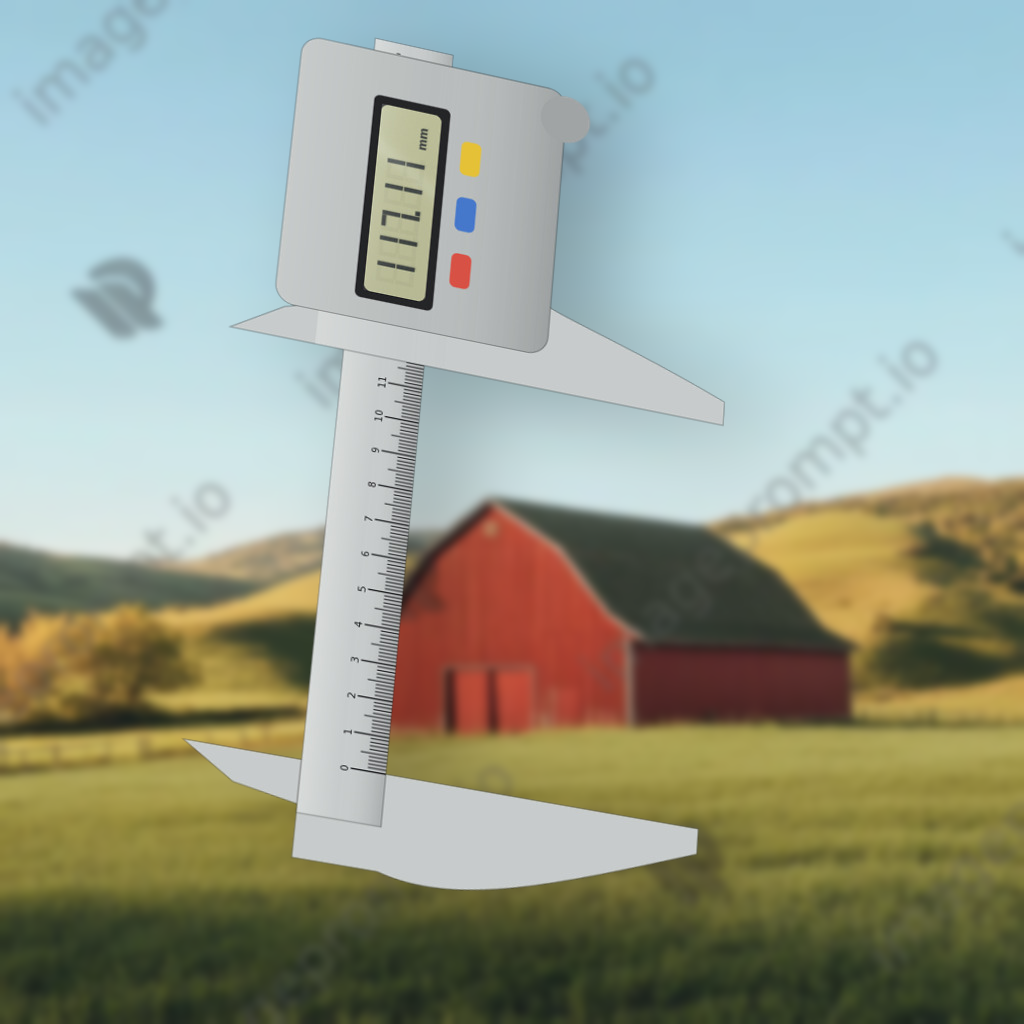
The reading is 117.11 mm
